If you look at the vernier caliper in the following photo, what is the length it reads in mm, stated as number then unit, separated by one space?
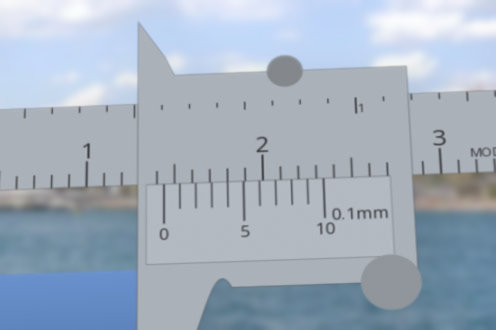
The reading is 14.4 mm
